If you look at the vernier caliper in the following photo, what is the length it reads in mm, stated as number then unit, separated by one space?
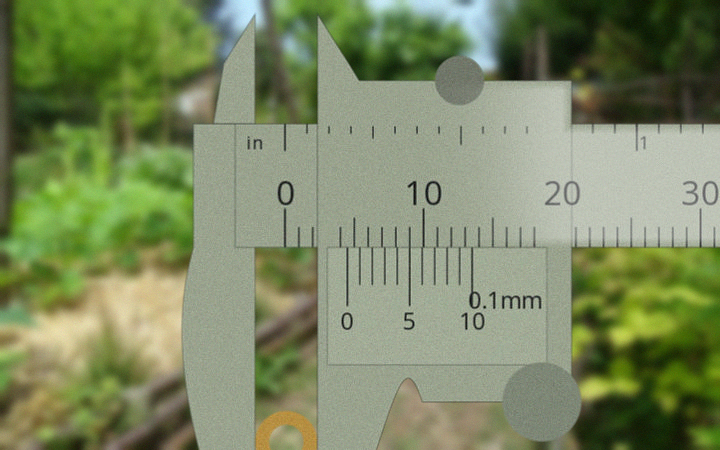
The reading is 4.5 mm
